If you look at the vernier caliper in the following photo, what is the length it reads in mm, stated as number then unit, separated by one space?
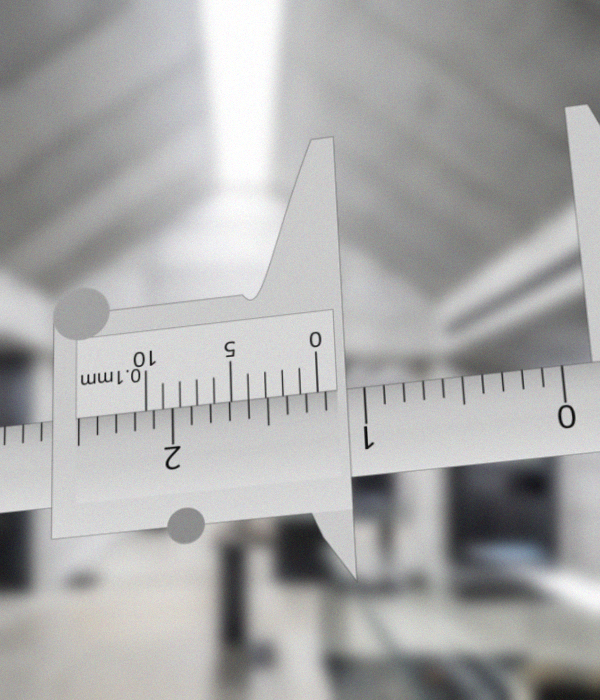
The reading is 12.4 mm
